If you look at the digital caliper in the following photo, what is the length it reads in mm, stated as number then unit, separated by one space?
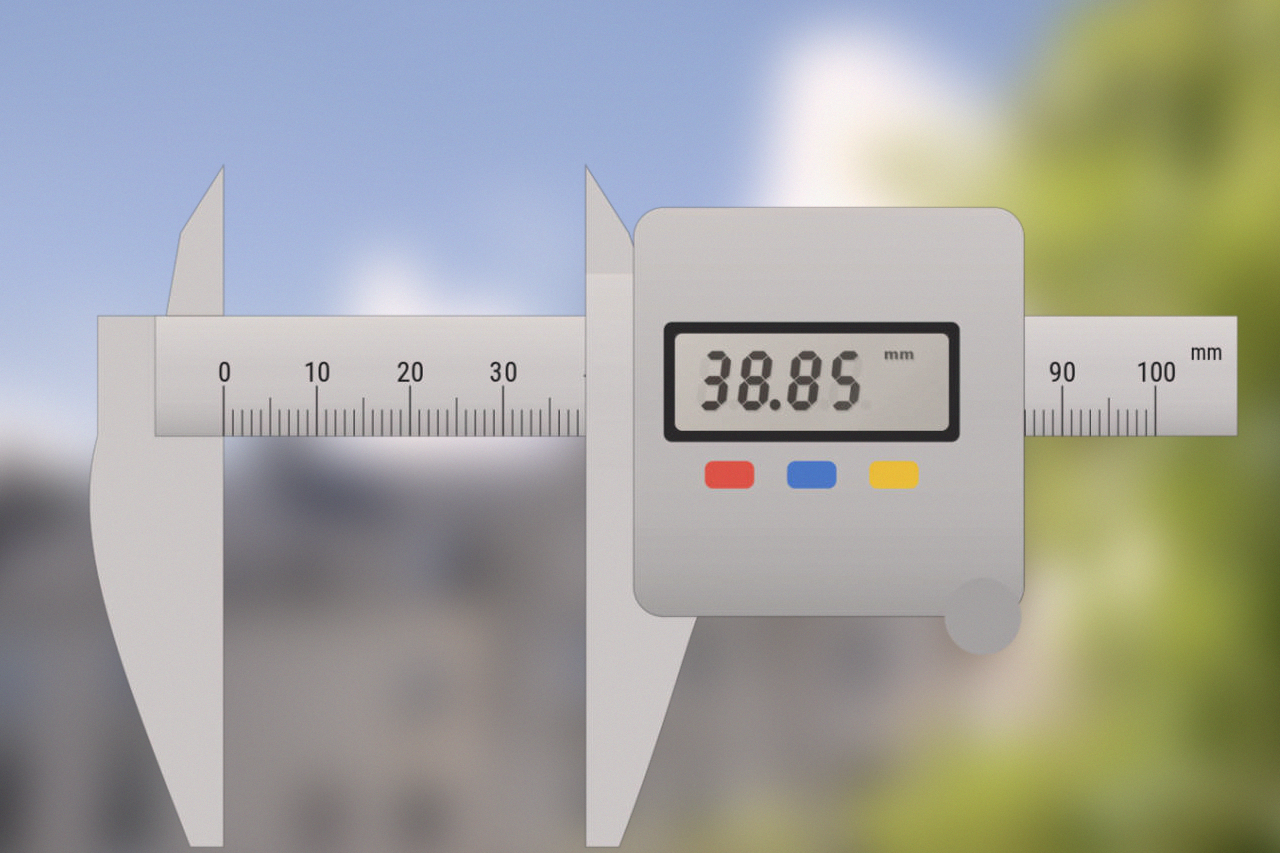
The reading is 38.85 mm
